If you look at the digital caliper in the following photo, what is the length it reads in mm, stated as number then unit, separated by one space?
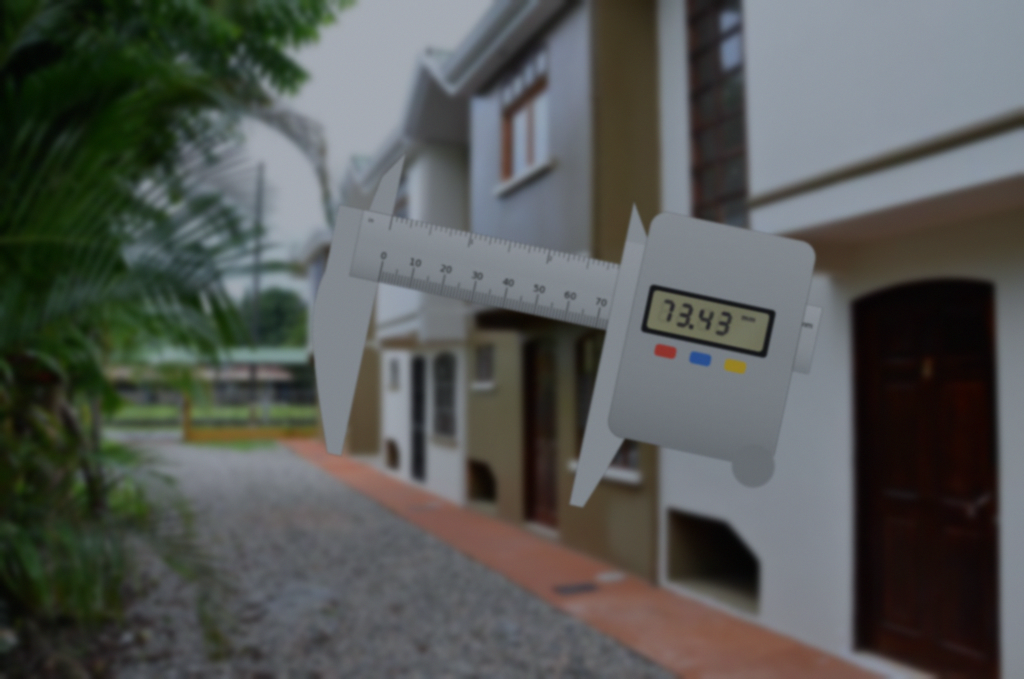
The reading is 73.43 mm
